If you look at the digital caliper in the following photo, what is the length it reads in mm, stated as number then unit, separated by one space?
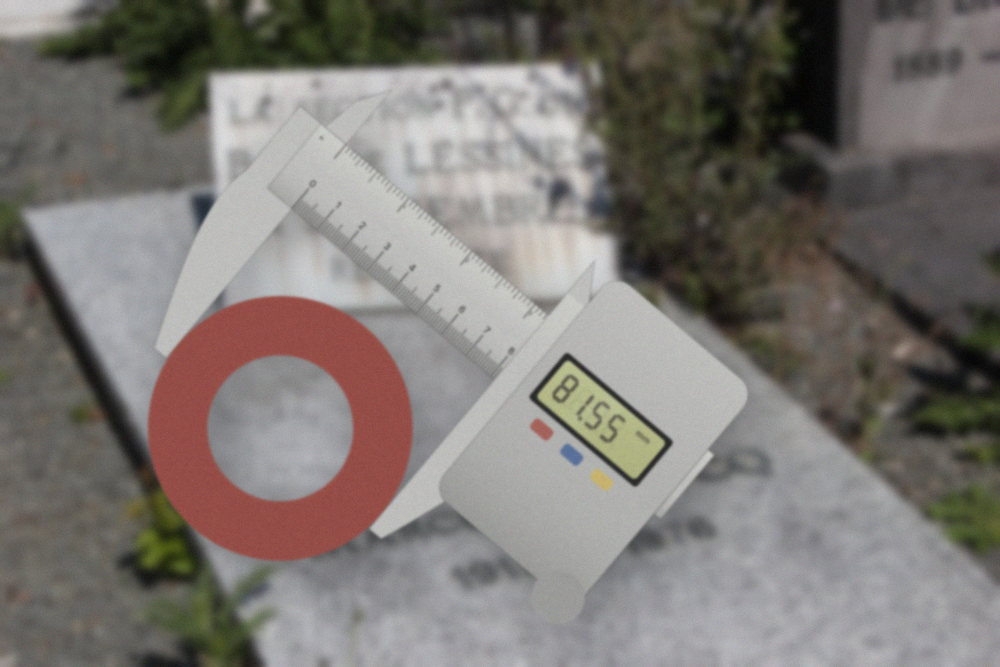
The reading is 81.55 mm
